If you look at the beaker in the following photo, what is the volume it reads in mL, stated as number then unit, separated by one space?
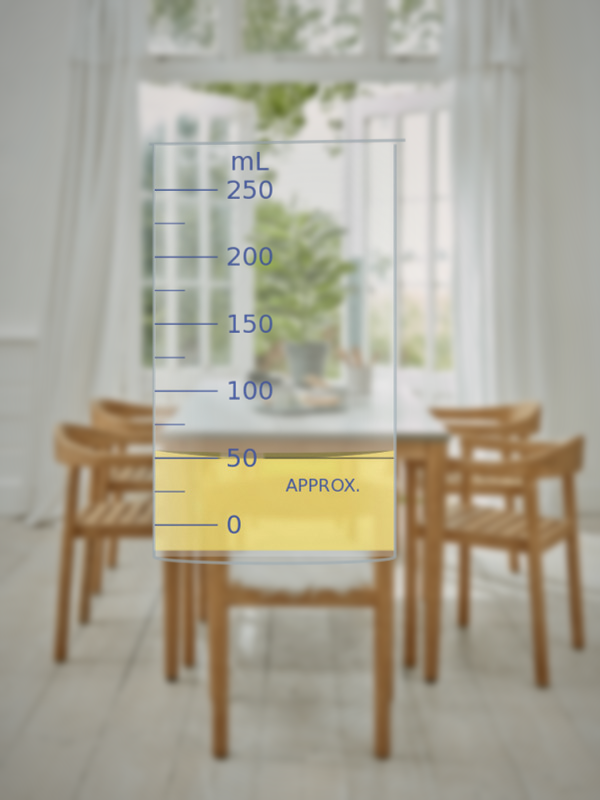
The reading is 50 mL
